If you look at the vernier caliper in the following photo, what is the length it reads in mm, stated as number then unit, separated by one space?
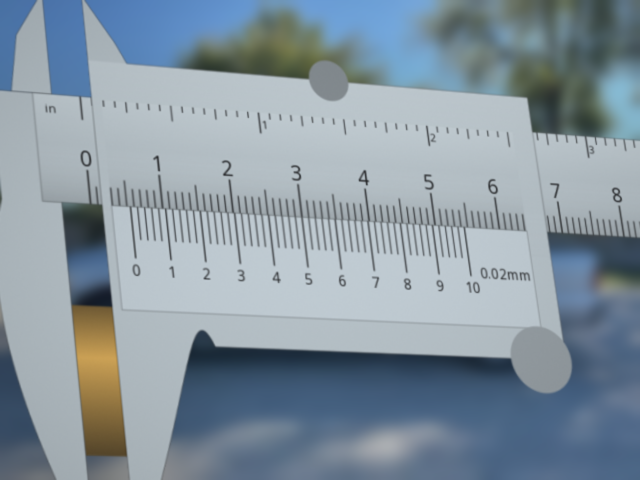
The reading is 5.5 mm
